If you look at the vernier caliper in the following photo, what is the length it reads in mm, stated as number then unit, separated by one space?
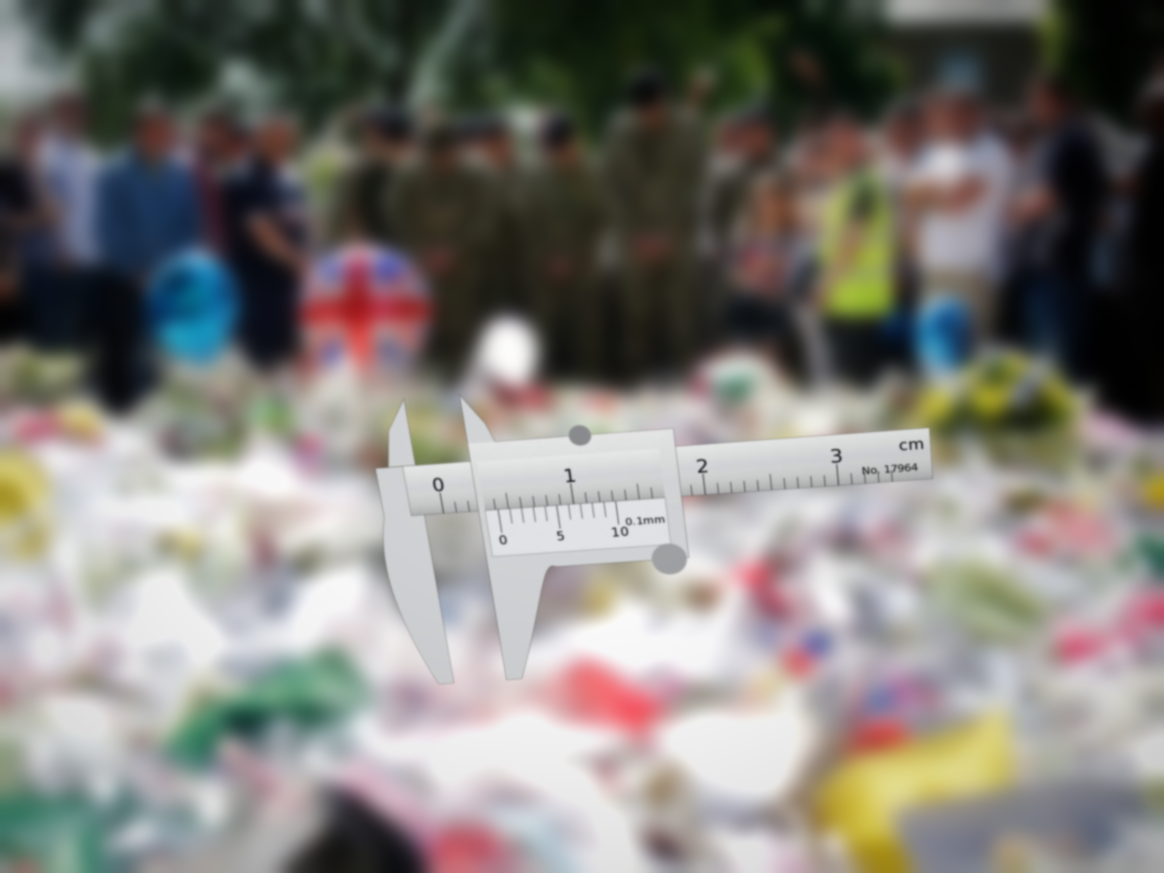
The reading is 4.2 mm
